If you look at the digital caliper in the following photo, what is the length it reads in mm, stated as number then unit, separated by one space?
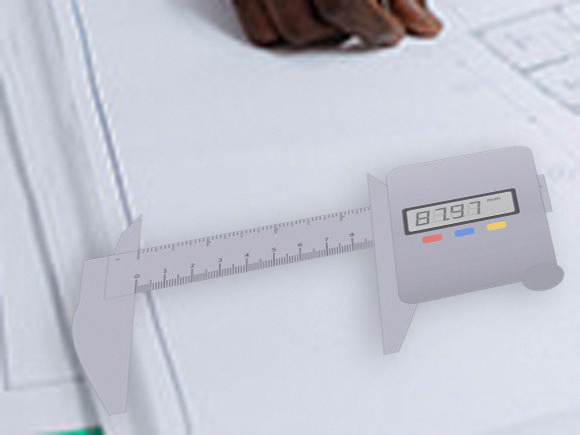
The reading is 87.97 mm
